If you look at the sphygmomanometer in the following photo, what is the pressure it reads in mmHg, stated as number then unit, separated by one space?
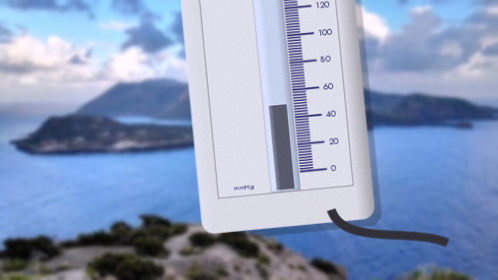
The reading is 50 mmHg
